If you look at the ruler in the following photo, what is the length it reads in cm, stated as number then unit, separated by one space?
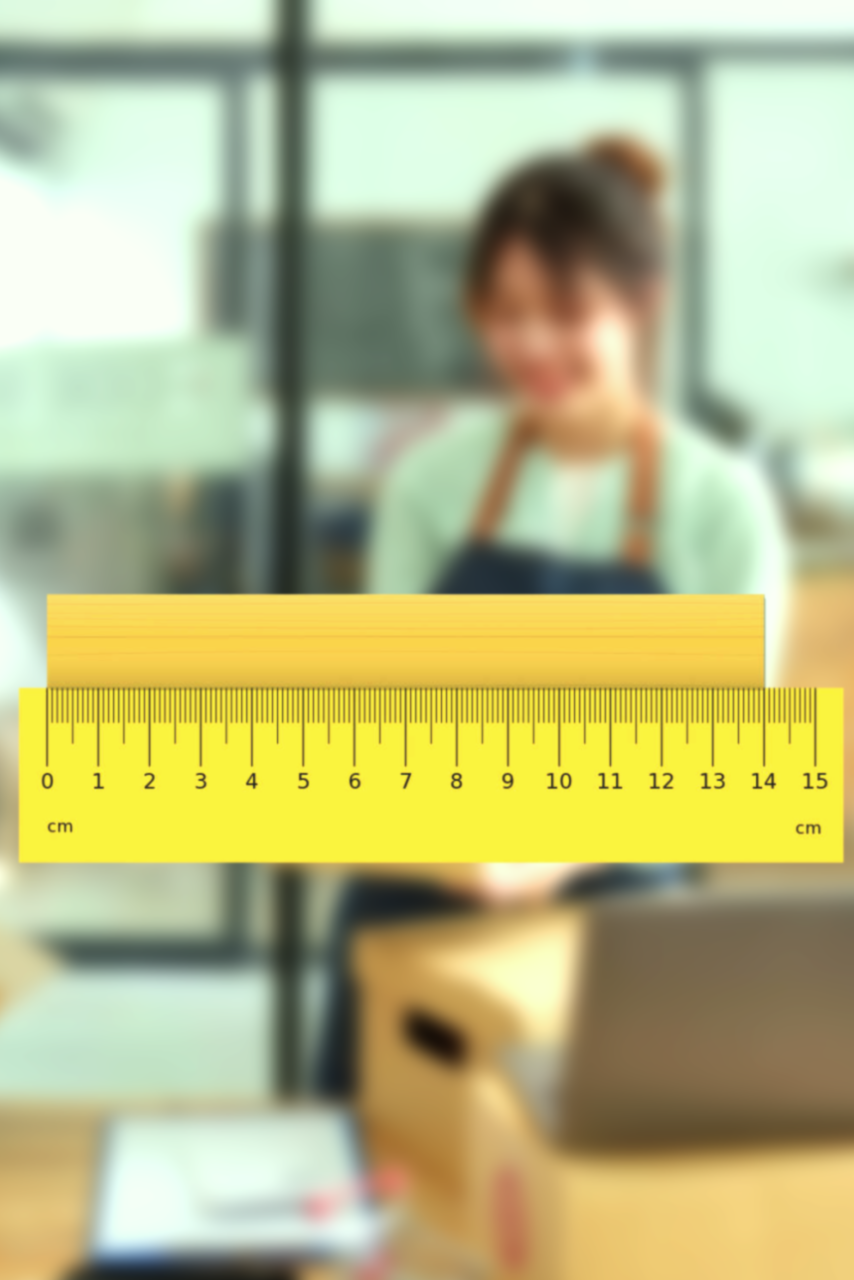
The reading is 14 cm
